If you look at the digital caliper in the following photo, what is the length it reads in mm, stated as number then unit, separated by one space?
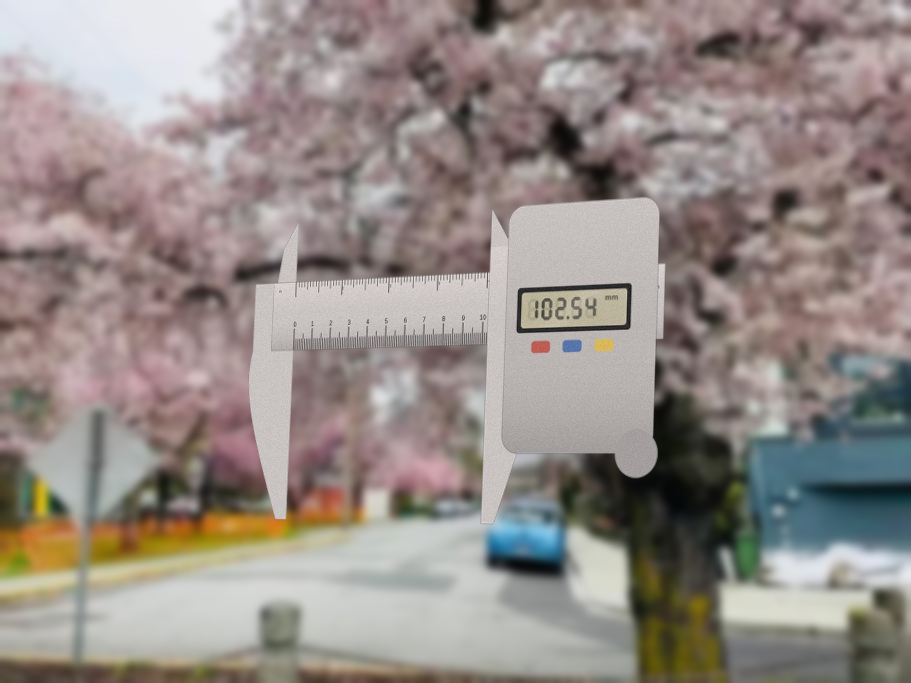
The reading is 102.54 mm
